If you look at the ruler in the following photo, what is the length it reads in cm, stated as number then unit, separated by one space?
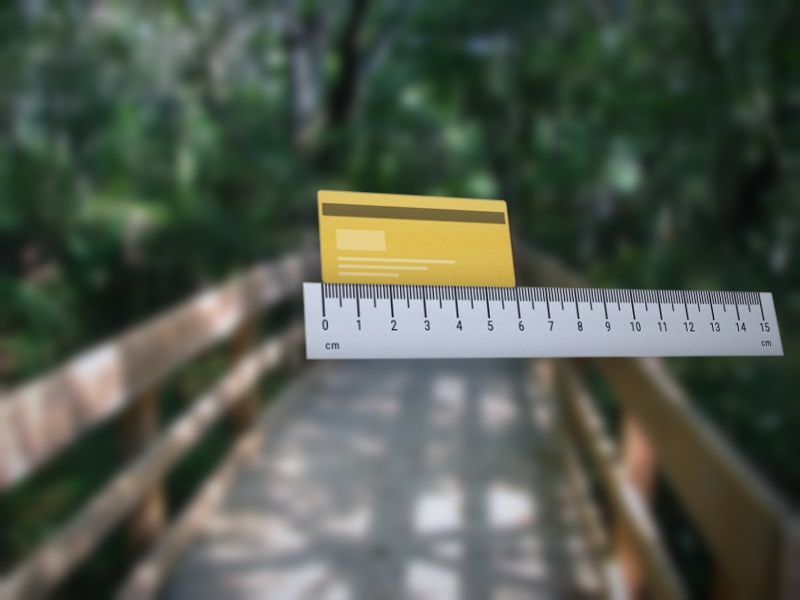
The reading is 6 cm
